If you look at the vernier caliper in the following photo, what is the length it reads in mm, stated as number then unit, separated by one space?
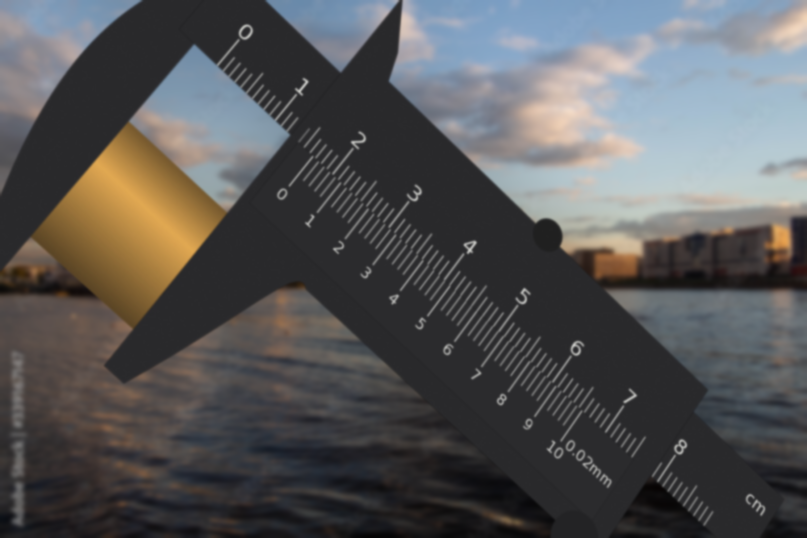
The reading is 16.6 mm
